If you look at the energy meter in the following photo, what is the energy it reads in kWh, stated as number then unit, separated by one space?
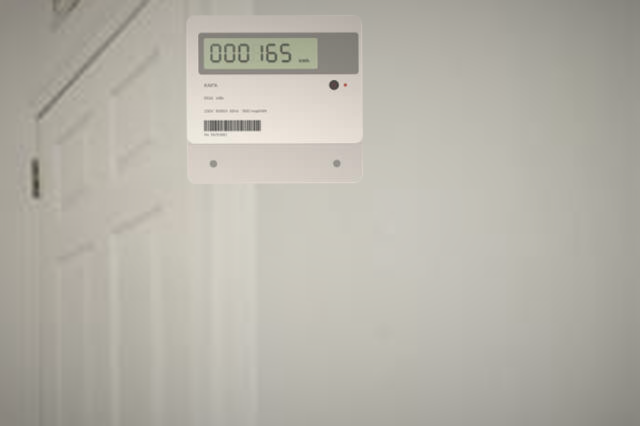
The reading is 165 kWh
